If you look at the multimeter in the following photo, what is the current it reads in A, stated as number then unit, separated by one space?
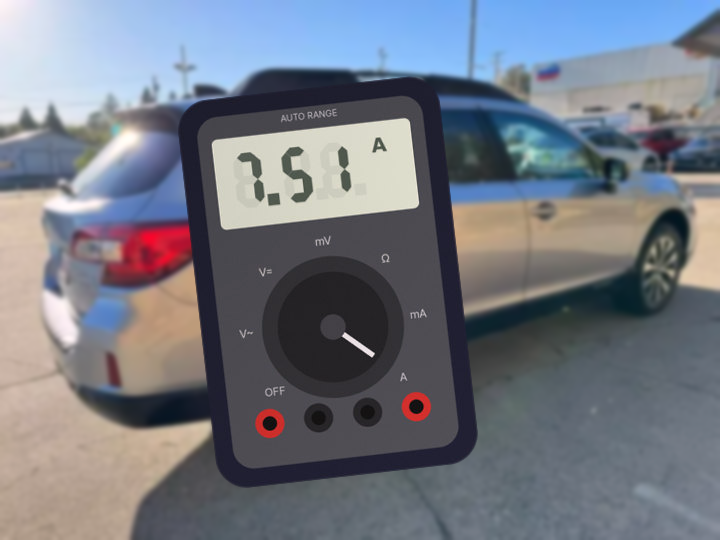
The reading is 7.51 A
